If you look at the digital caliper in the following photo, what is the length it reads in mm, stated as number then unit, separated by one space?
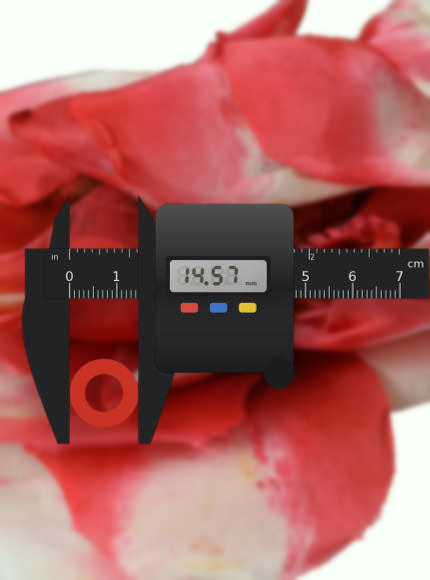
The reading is 14.57 mm
